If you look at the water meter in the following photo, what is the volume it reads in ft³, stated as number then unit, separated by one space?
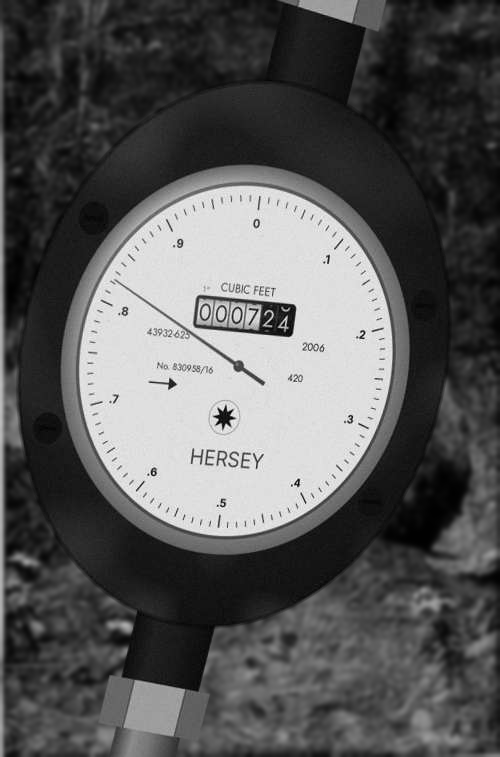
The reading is 723.82 ft³
